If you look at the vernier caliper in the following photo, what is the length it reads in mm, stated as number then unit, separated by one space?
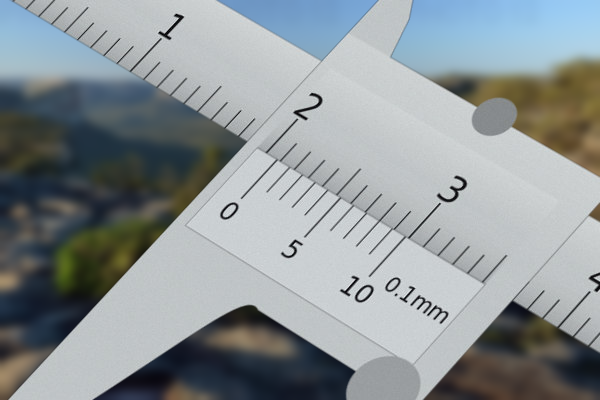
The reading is 20.8 mm
